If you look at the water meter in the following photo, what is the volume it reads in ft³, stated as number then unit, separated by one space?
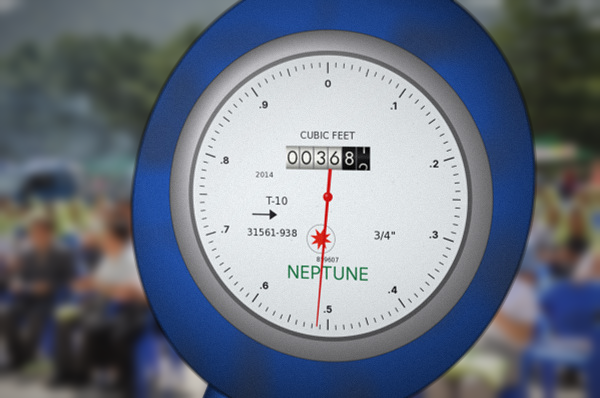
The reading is 3681.51 ft³
